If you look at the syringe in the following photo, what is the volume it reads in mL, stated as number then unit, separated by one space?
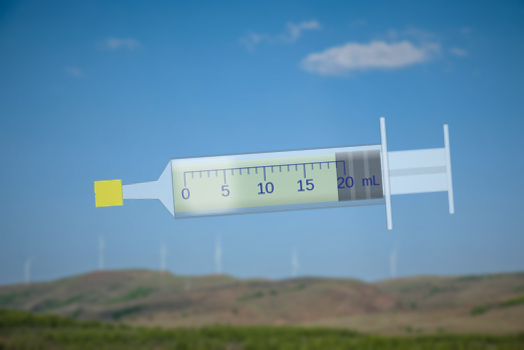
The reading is 19 mL
